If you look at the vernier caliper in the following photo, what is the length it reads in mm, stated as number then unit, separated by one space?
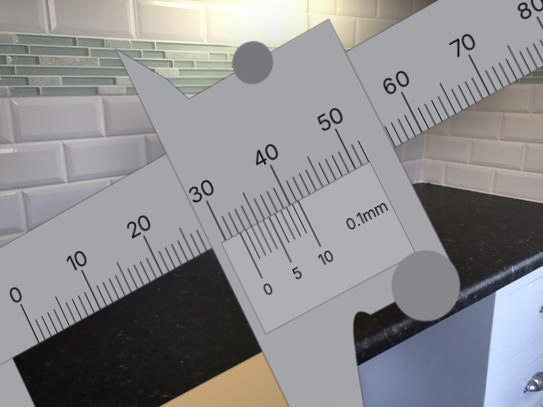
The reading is 32.2 mm
